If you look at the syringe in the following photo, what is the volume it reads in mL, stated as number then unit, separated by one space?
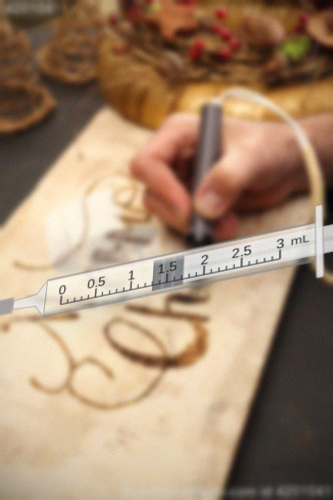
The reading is 1.3 mL
